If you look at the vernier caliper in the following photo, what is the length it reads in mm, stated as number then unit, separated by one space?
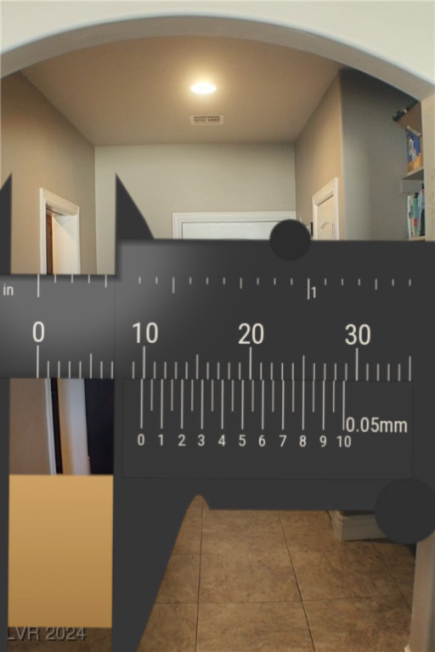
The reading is 9.8 mm
